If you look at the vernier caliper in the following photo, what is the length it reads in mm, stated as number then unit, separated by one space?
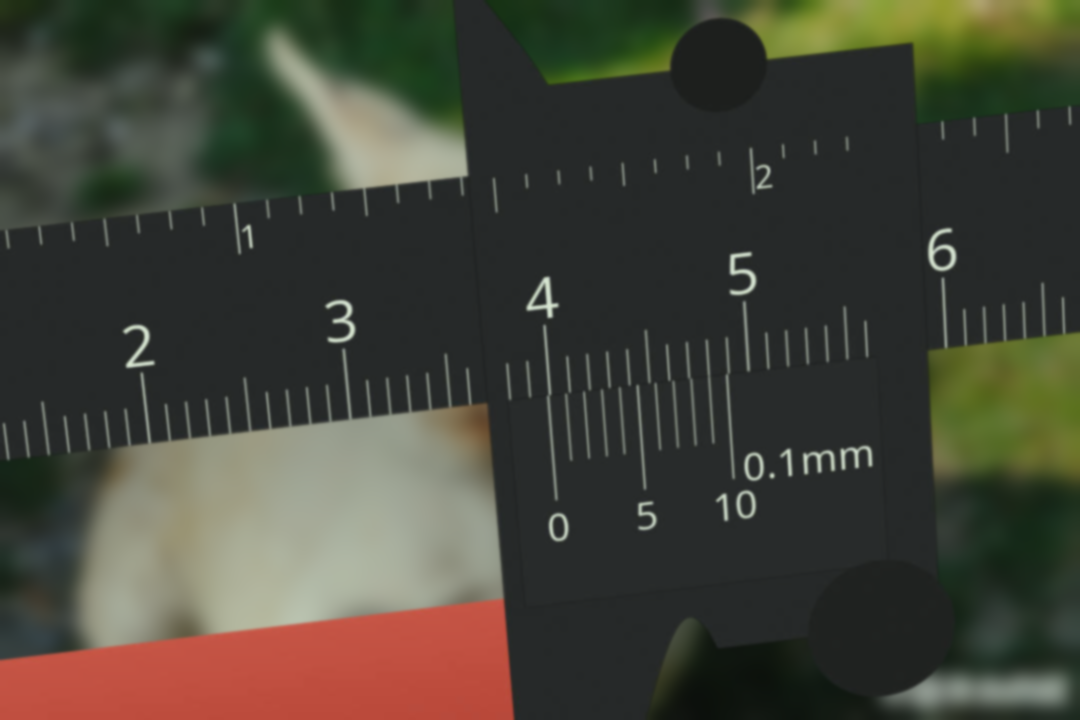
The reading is 39.9 mm
